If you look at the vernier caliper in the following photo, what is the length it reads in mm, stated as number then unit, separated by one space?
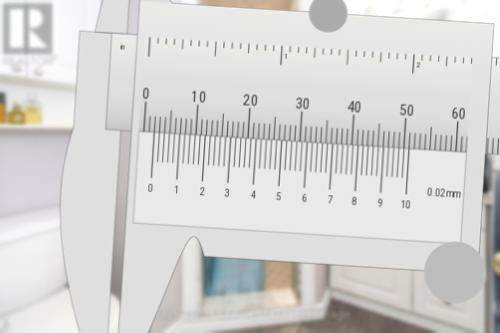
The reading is 2.0 mm
